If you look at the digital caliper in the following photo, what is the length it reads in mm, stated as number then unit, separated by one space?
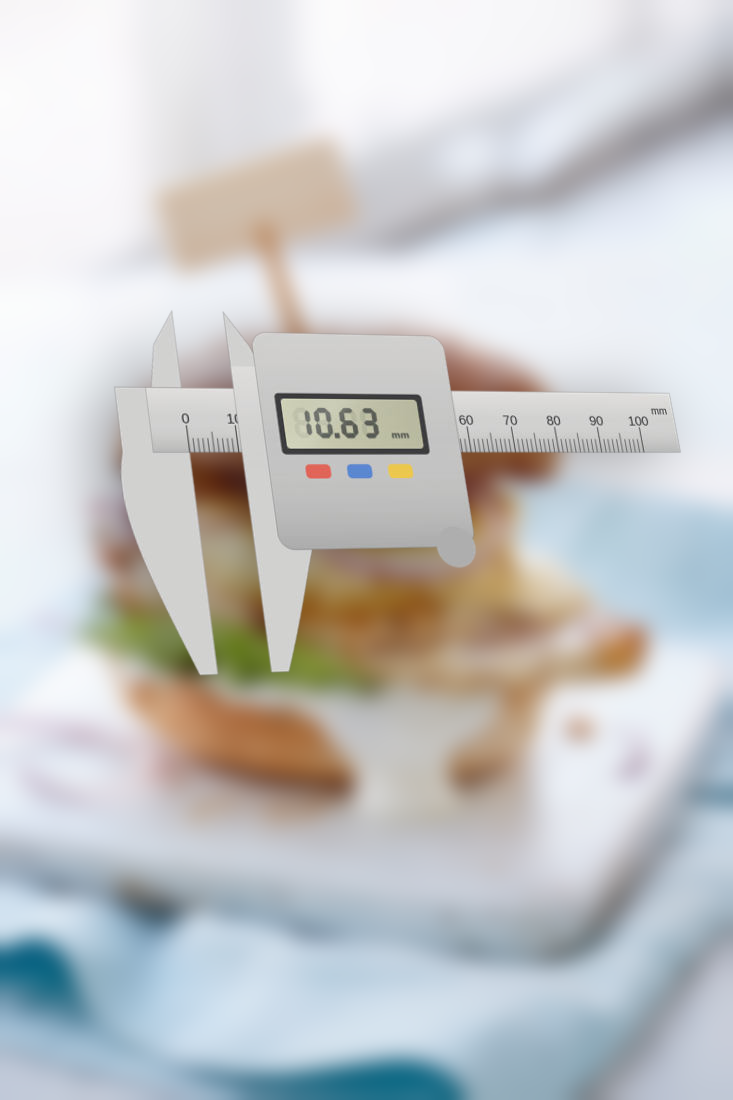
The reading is 10.63 mm
